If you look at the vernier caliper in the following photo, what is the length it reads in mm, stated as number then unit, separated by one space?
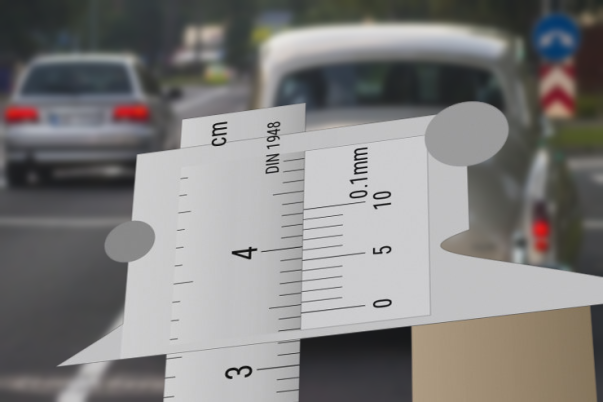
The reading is 34.3 mm
